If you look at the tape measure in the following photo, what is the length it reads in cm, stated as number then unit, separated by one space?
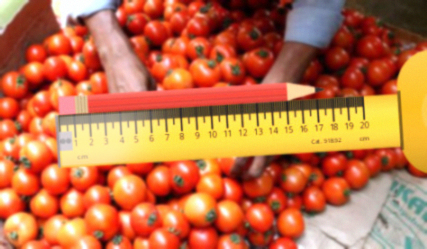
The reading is 17.5 cm
